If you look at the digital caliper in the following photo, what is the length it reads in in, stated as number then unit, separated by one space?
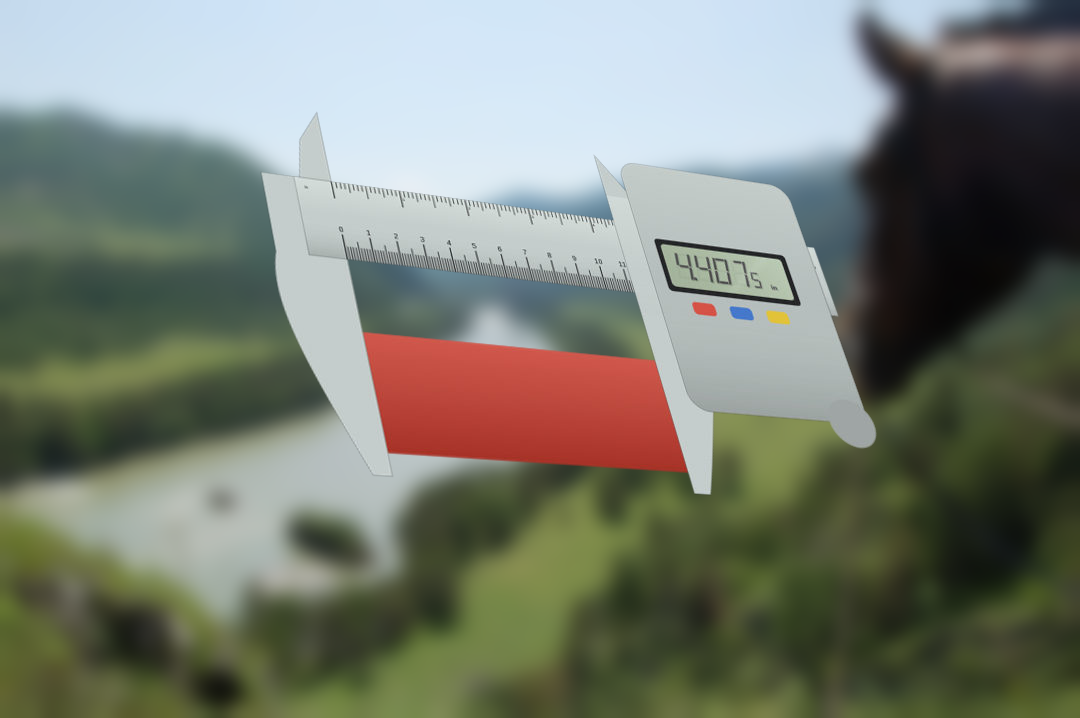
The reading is 4.4075 in
